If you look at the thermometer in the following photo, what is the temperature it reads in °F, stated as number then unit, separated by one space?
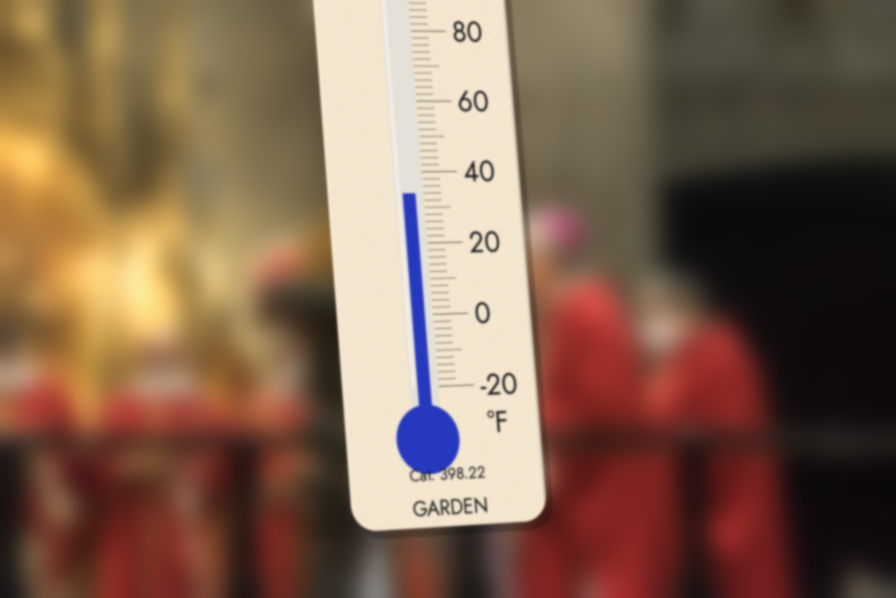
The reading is 34 °F
